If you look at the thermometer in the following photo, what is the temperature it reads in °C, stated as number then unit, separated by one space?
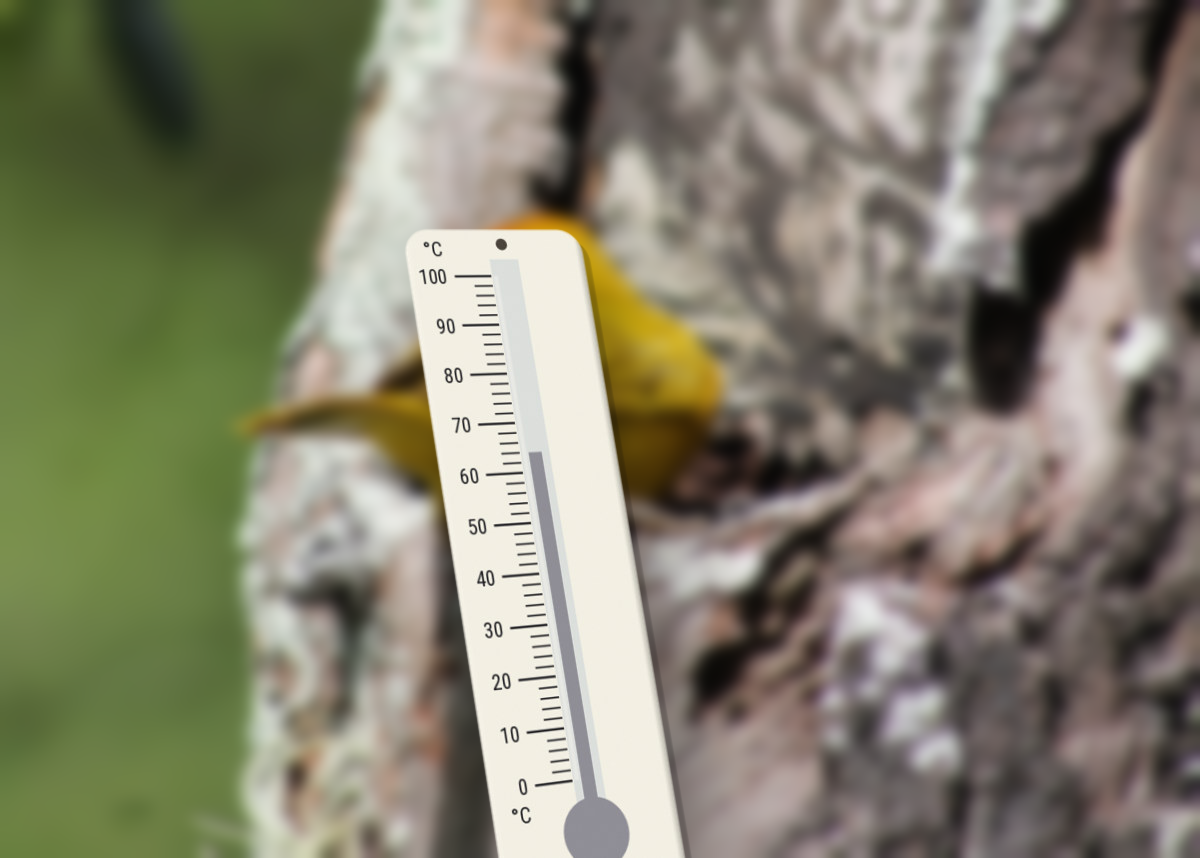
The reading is 64 °C
